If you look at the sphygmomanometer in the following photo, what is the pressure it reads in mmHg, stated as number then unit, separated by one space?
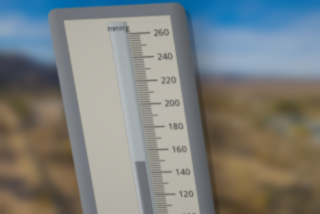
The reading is 150 mmHg
